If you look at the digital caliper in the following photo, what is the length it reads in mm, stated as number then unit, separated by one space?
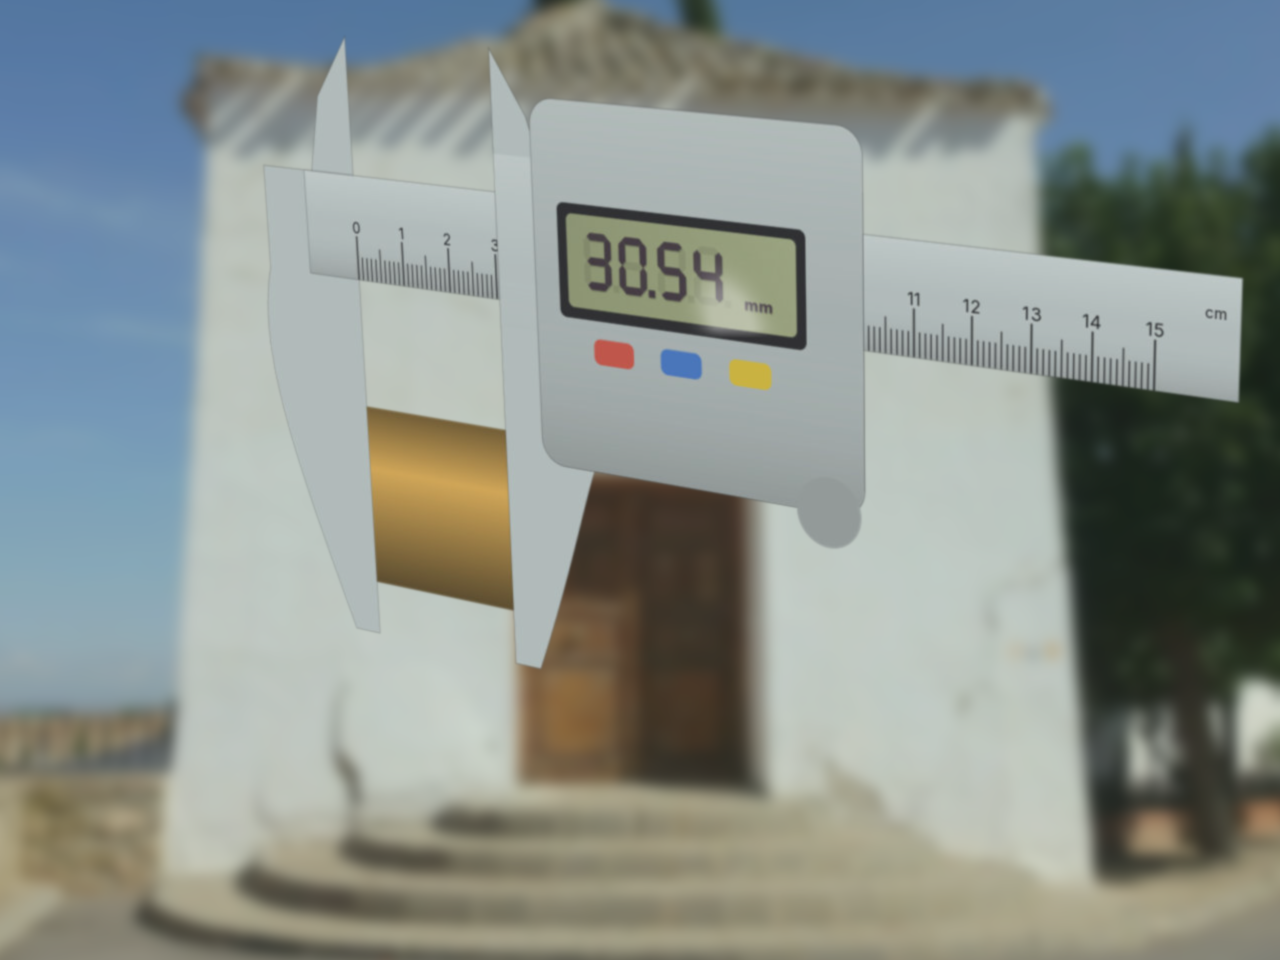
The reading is 30.54 mm
